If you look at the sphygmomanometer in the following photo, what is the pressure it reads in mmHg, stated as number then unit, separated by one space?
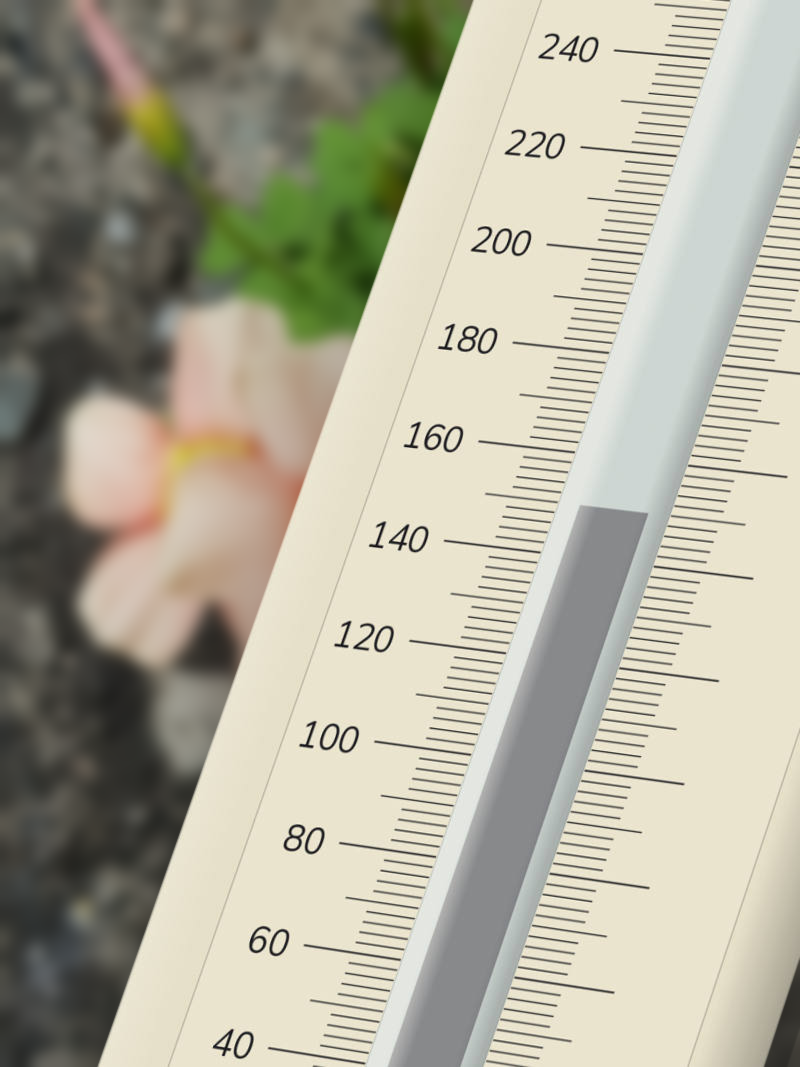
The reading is 150 mmHg
